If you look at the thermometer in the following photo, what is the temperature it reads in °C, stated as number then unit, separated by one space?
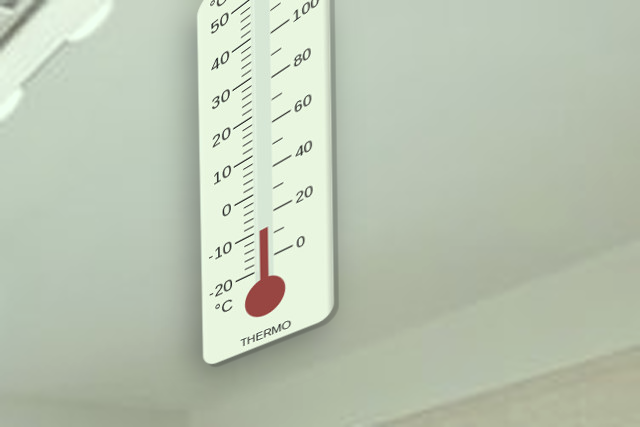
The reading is -10 °C
